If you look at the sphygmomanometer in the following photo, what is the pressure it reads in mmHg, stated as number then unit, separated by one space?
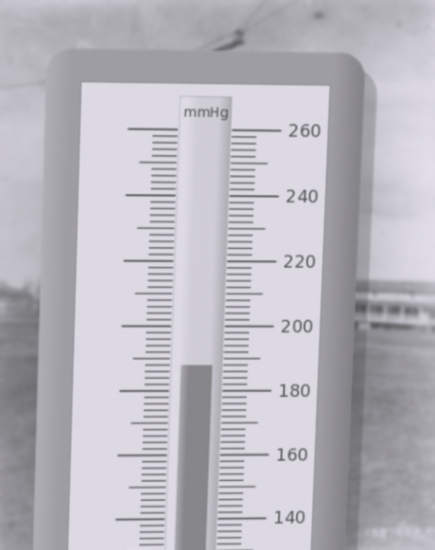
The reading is 188 mmHg
